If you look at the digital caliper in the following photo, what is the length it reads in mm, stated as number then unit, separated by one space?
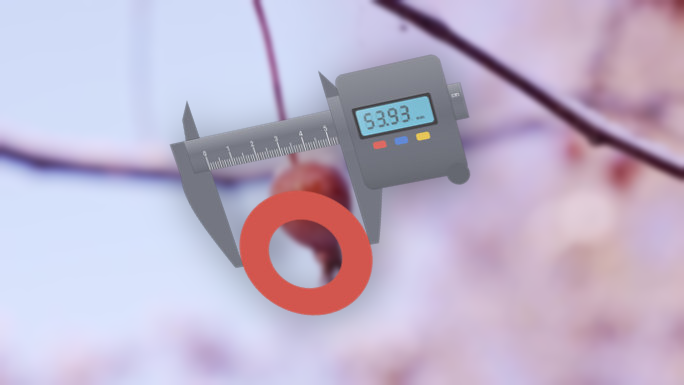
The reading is 53.93 mm
